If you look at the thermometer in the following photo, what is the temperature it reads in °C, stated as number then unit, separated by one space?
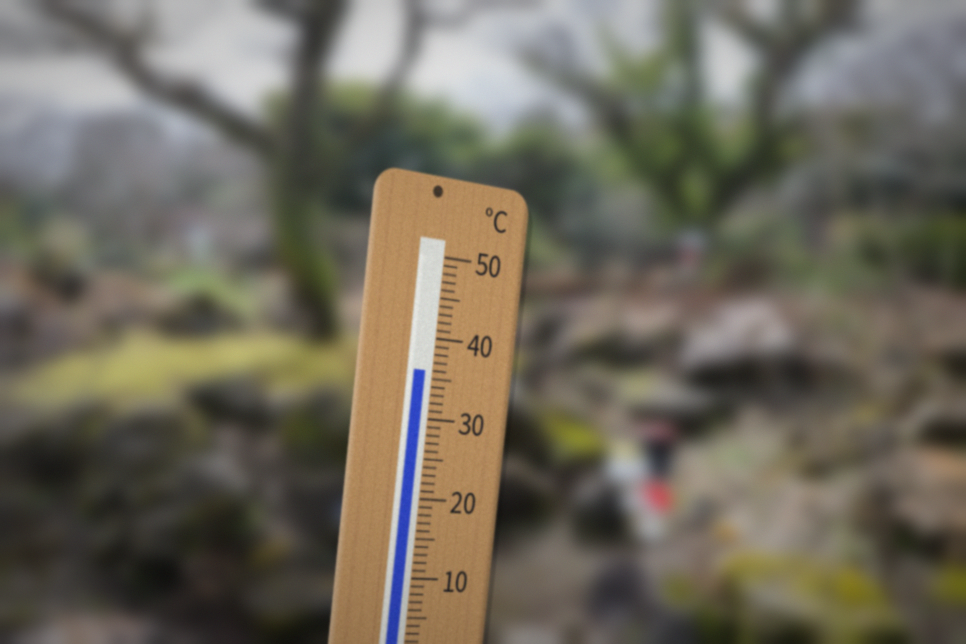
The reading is 36 °C
